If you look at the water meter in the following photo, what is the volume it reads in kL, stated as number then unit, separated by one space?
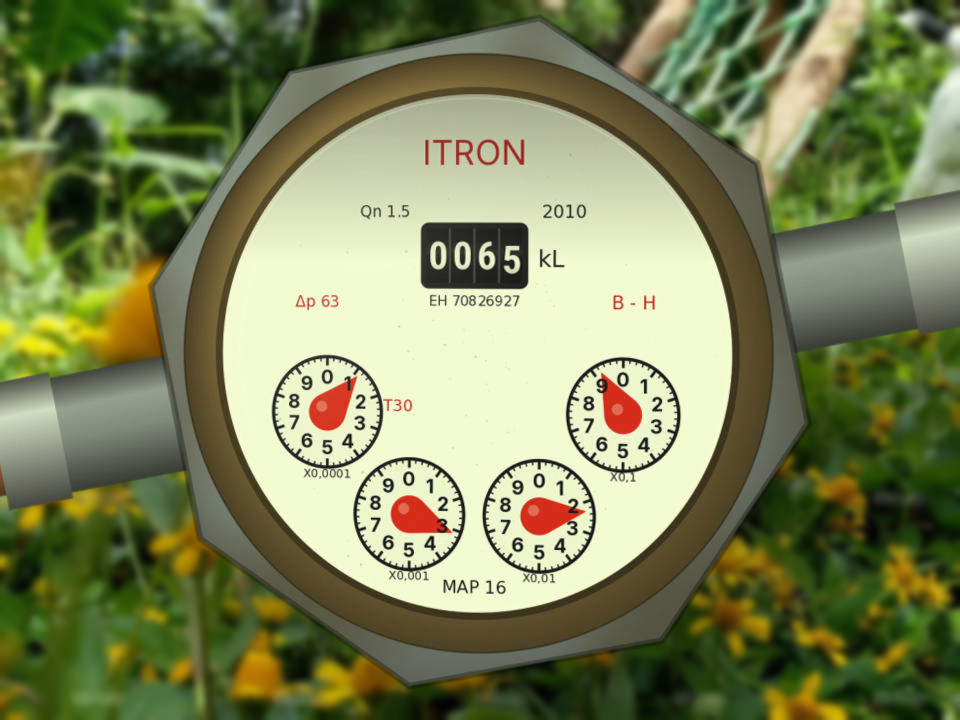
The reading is 64.9231 kL
